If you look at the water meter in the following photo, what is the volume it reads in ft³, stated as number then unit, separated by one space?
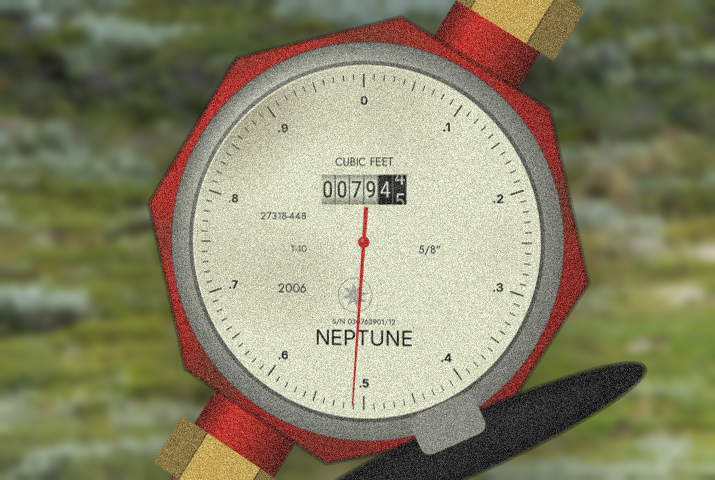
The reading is 7944.51 ft³
